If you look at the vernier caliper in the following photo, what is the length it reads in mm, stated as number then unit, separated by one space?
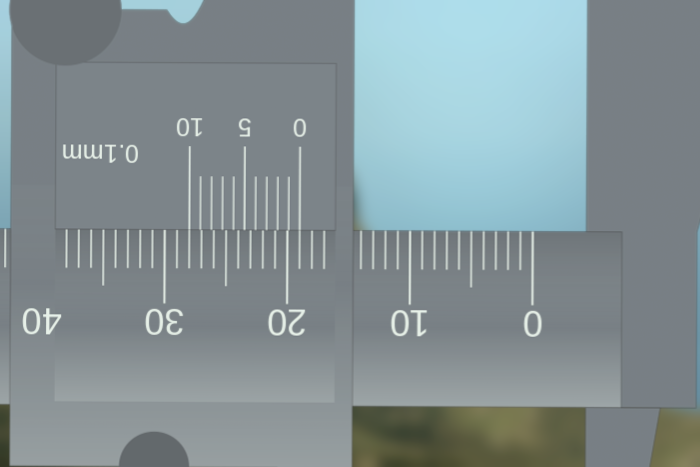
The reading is 19.0 mm
